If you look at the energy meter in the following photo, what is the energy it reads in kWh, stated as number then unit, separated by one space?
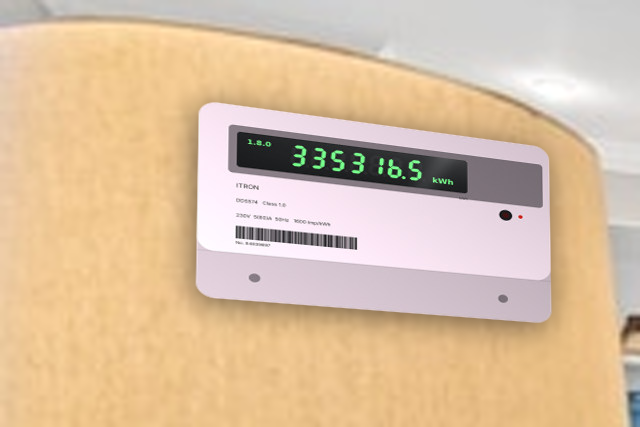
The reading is 335316.5 kWh
